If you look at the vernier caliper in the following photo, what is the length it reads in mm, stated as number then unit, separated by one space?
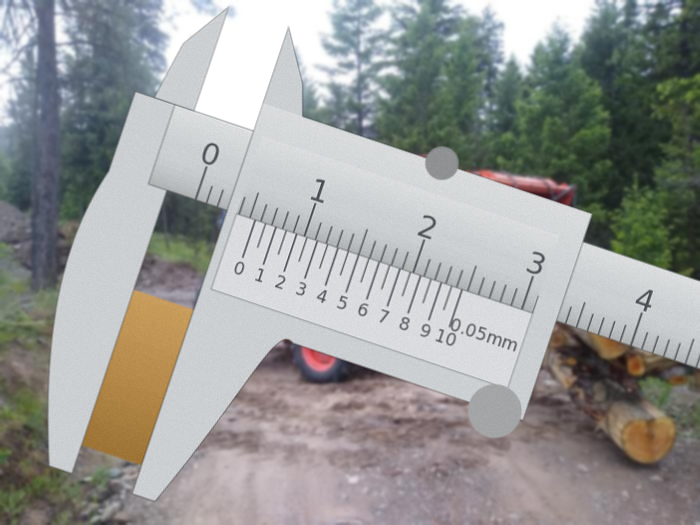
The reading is 5.5 mm
